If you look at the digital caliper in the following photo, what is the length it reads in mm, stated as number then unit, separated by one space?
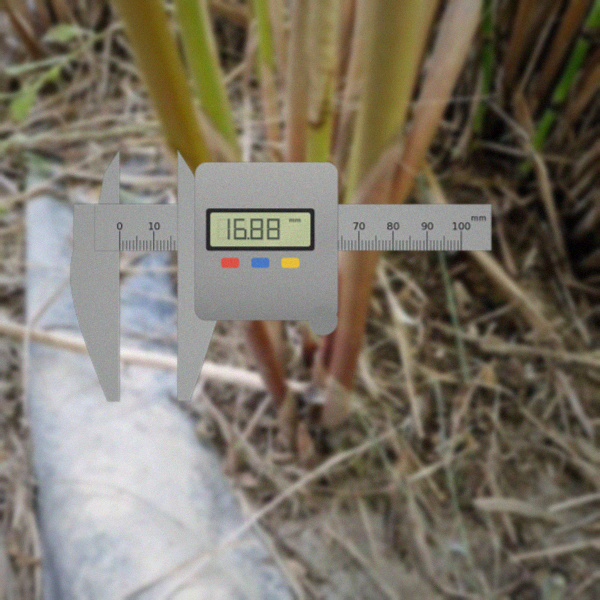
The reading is 16.88 mm
